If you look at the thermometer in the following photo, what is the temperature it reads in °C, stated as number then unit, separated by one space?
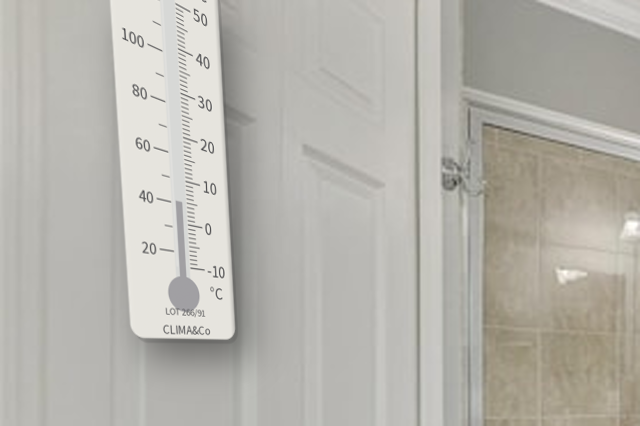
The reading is 5 °C
